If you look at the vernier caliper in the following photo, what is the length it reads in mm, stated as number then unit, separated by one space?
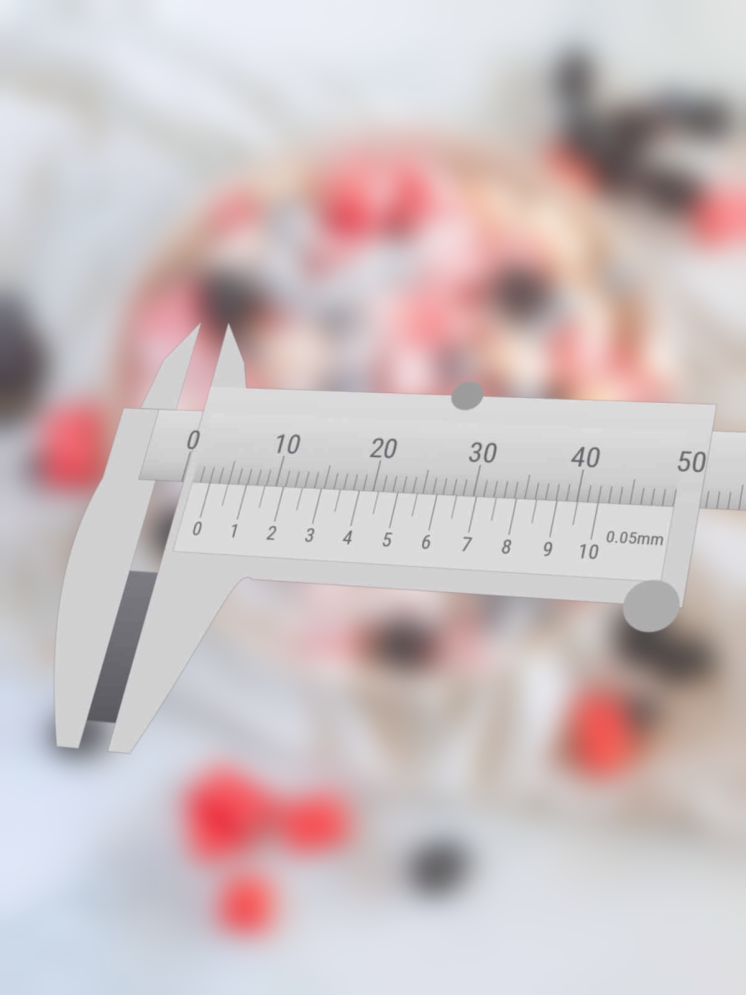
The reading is 3.0 mm
